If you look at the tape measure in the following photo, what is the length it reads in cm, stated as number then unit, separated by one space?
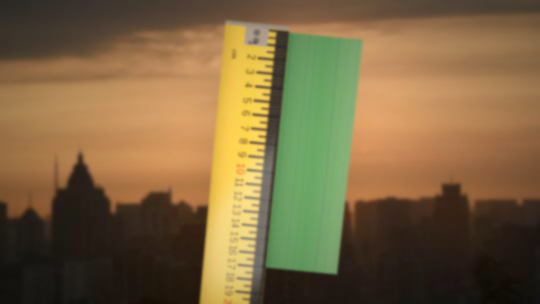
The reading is 17 cm
